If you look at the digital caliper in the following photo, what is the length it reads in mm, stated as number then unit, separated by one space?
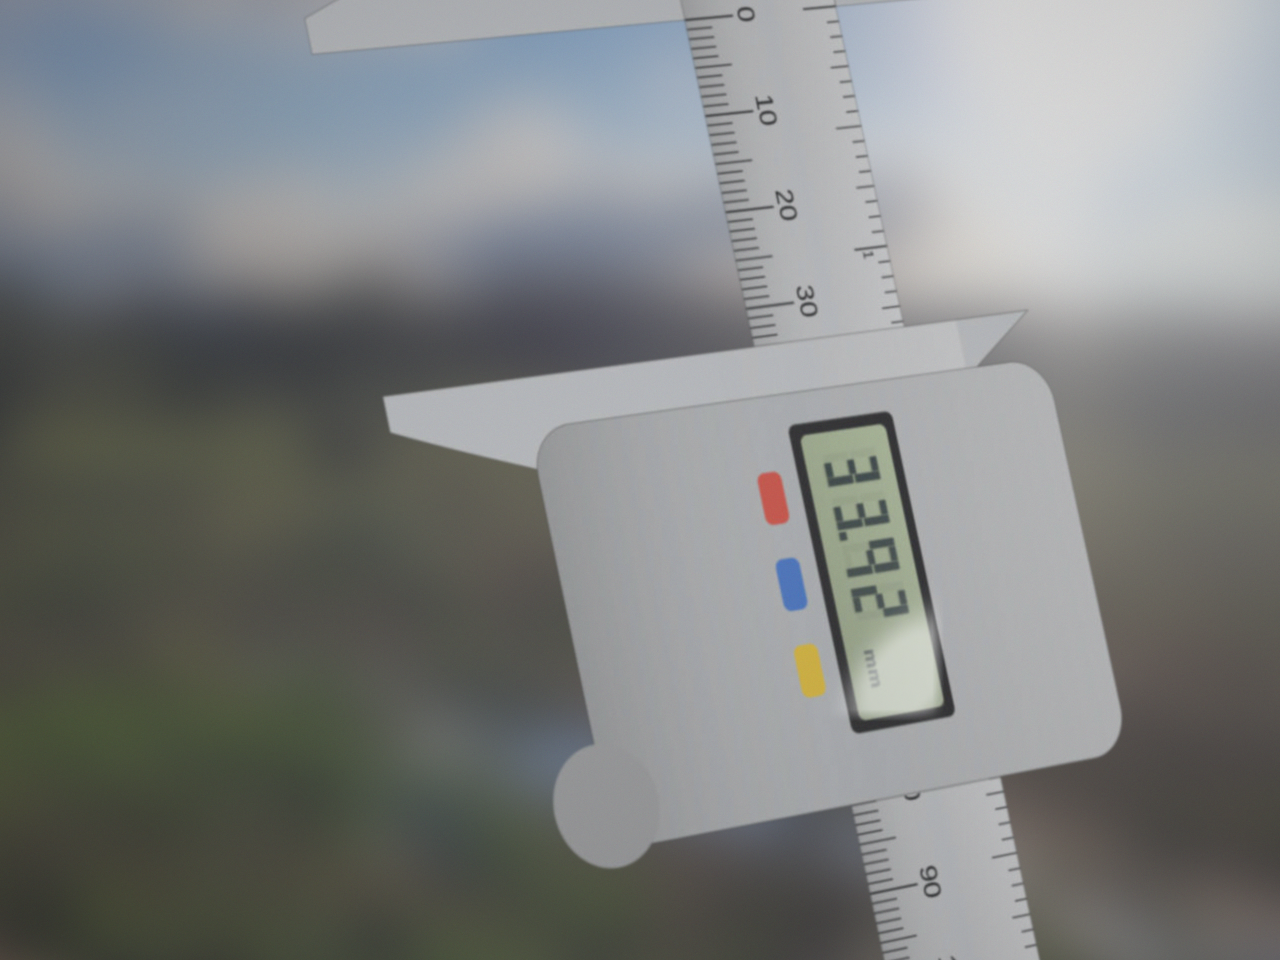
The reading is 33.92 mm
